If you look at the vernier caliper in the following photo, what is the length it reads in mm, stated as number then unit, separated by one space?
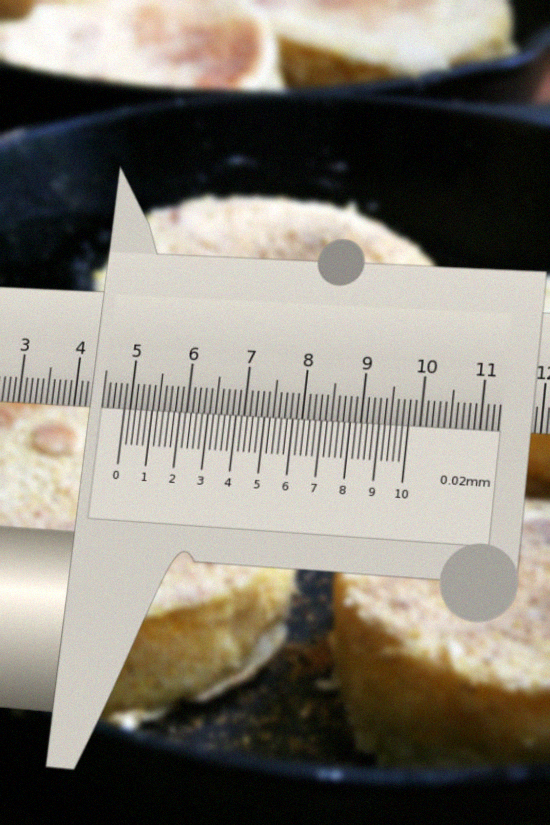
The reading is 49.0 mm
